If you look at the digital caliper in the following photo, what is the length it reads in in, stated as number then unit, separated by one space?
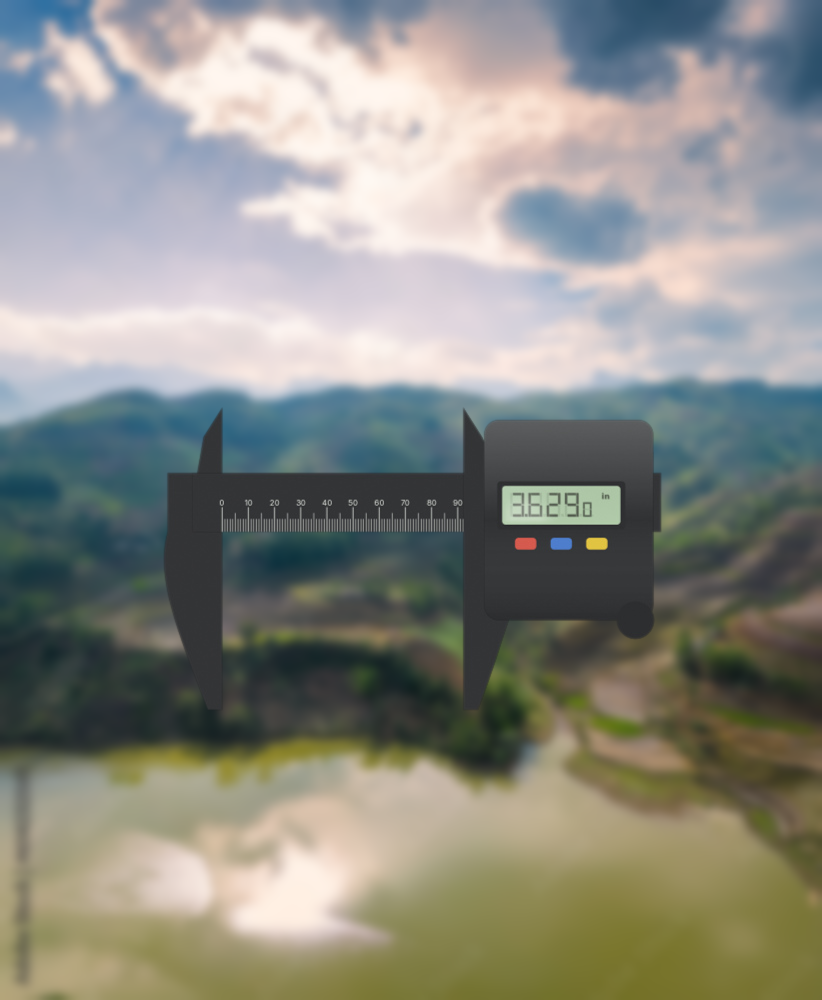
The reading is 3.6290 in
